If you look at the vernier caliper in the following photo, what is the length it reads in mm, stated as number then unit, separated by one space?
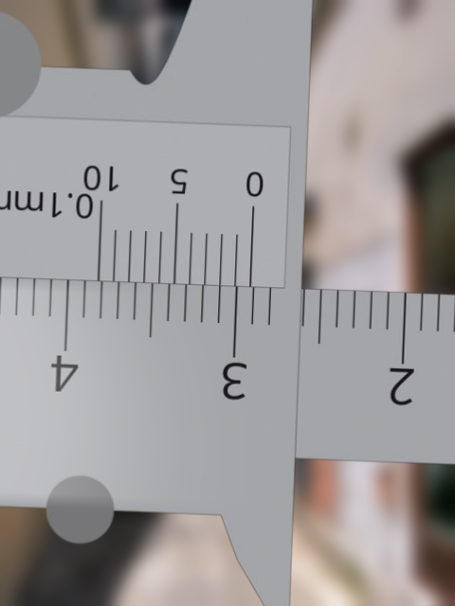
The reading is 29.2 mm
